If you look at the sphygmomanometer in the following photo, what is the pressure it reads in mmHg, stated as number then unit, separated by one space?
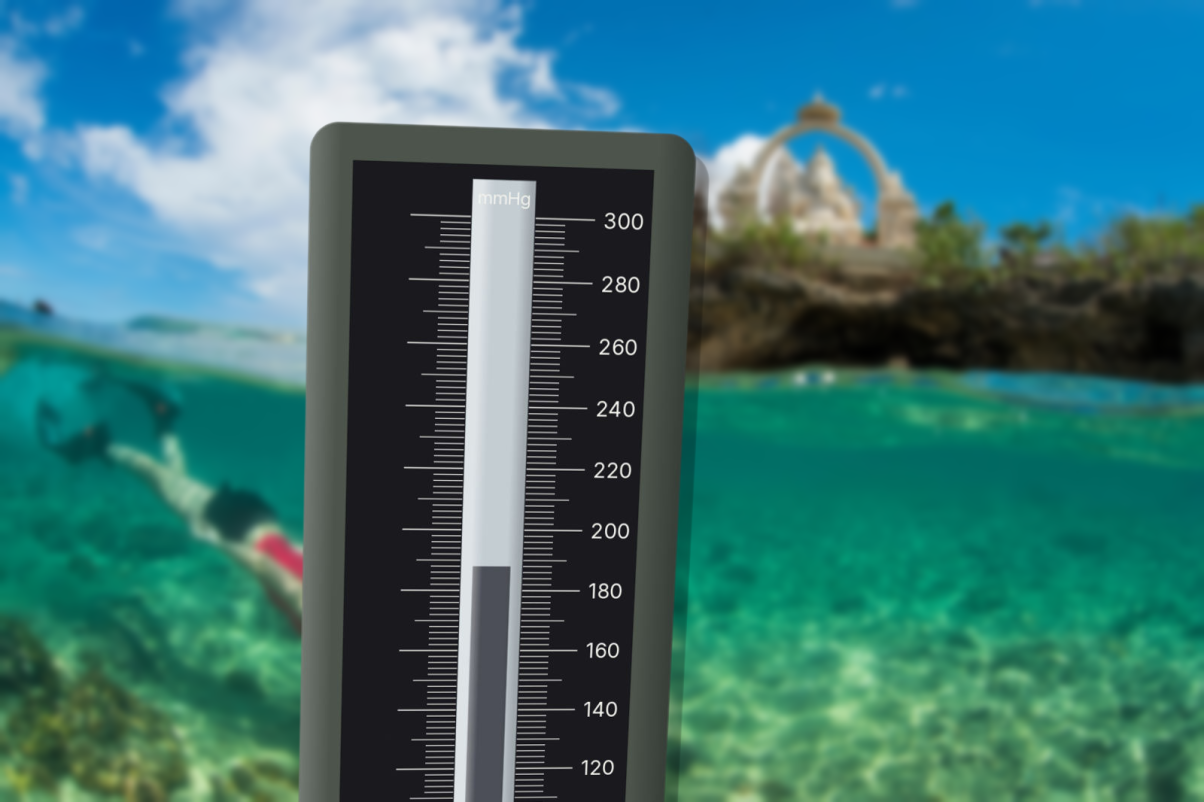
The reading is 188 mmHg
